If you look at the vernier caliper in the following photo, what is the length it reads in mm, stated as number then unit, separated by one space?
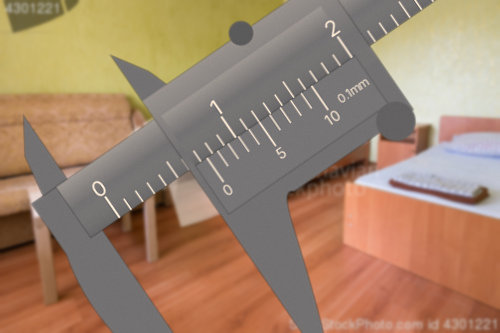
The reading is 7.5 mm
